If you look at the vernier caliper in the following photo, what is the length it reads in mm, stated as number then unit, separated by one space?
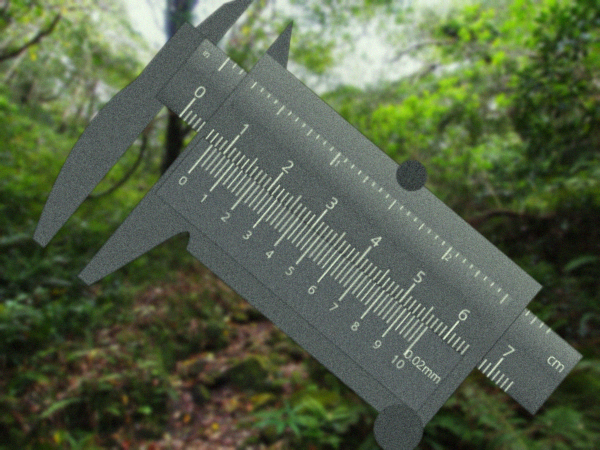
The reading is 7.5 mm
